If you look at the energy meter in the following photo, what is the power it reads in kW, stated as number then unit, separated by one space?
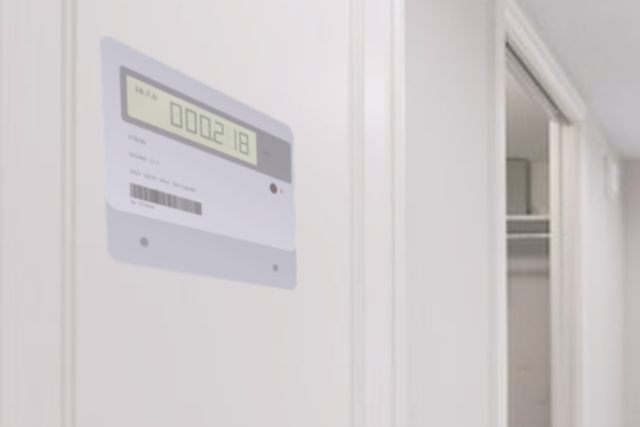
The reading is 0.218 kW
